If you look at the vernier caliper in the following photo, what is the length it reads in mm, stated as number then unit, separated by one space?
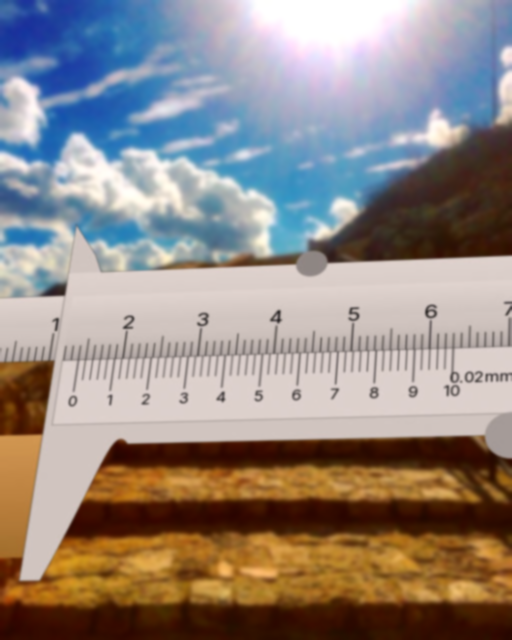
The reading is 14.0 mm
